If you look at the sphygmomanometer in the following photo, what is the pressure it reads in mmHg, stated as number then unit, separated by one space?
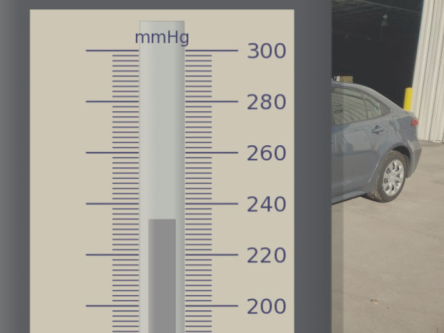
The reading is 234 mmHg
